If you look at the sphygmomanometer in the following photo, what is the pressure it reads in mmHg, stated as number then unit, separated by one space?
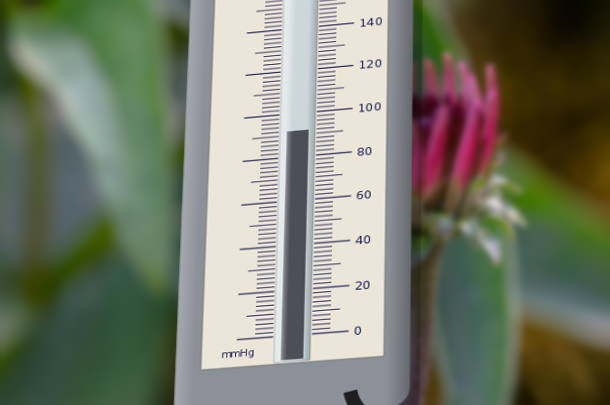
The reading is 92 mmHg
